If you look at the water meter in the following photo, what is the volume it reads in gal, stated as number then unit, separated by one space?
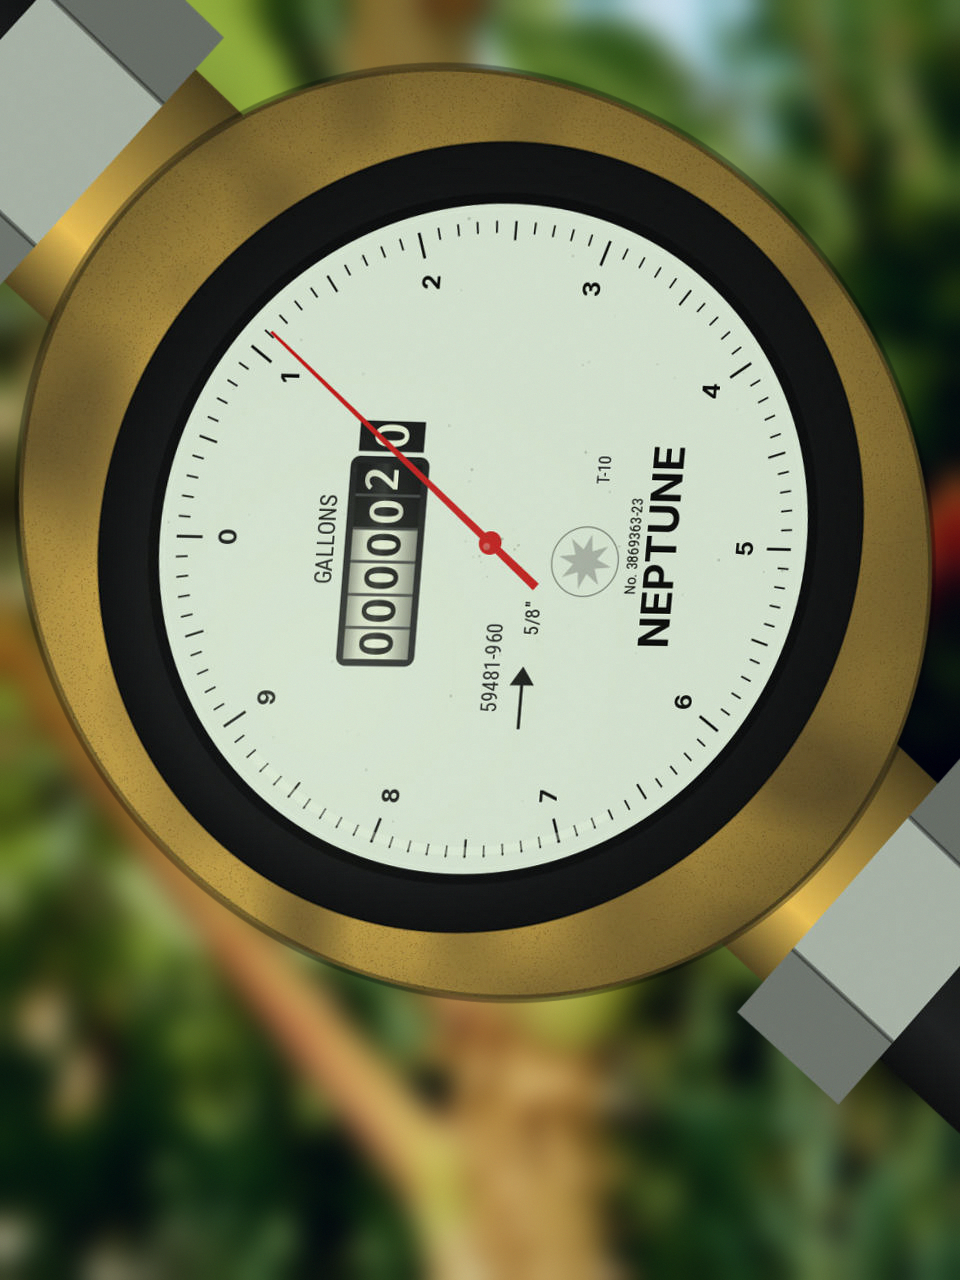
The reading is 21.1 gal
